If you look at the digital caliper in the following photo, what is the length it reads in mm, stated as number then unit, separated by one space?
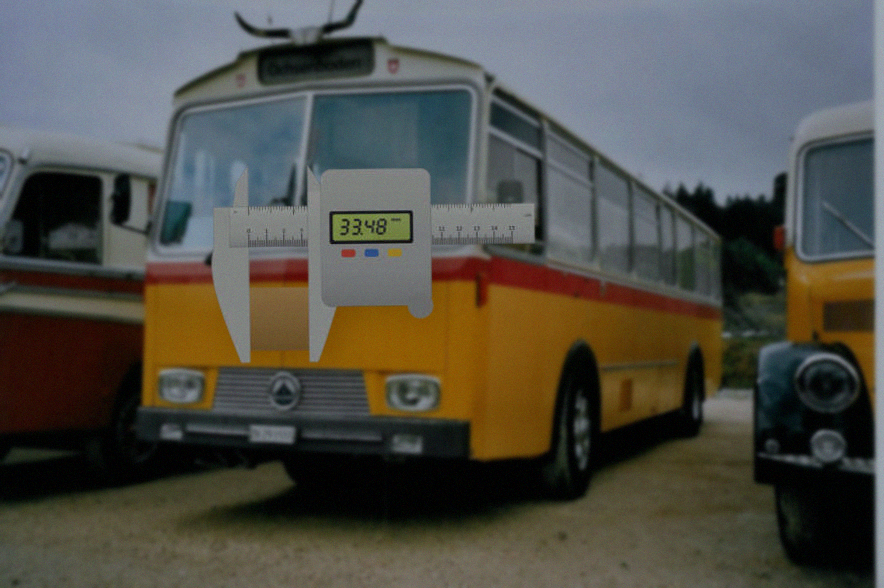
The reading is 33.48 mm
